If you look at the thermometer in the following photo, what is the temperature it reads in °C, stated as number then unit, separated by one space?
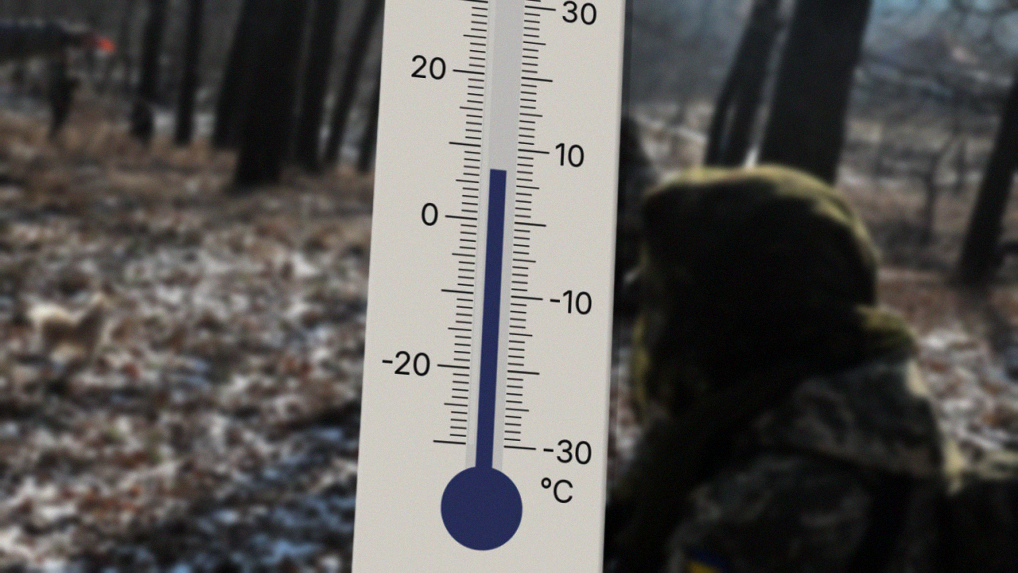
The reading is 7 °C
